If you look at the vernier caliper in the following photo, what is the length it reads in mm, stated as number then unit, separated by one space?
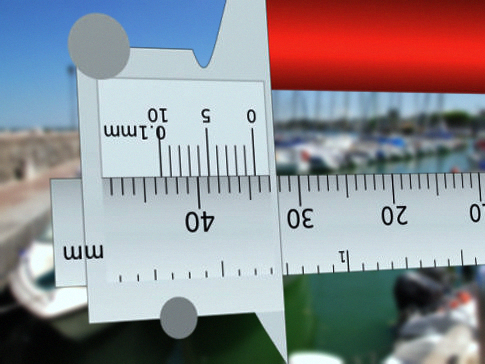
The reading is 34.4 mm
